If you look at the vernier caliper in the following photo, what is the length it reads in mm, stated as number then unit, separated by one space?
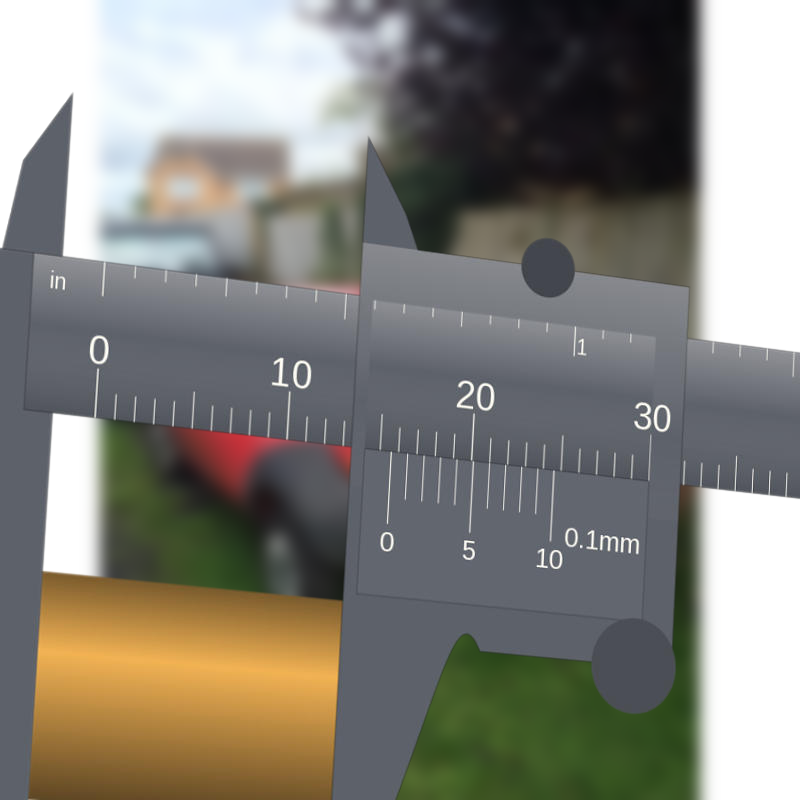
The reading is 15.6 mm
